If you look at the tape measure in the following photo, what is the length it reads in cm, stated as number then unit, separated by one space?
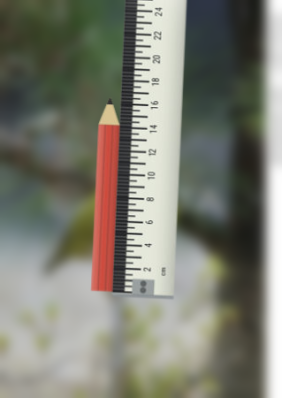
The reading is 16.5 cm
